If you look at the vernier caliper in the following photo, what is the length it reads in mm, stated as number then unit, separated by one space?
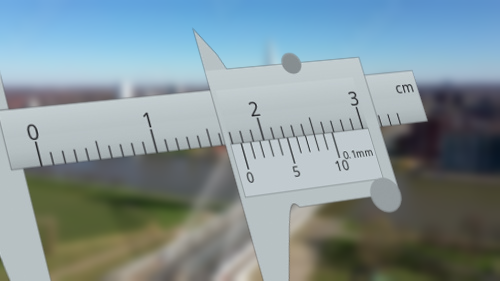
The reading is 17.8 mm
